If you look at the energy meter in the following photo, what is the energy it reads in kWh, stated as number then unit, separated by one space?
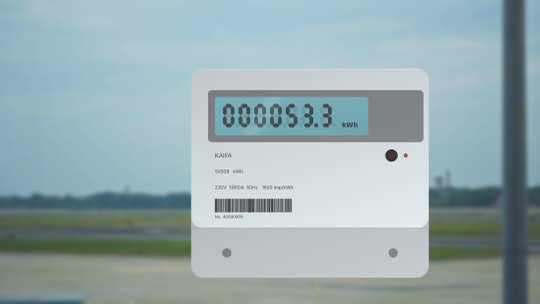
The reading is 53.3 kWh
